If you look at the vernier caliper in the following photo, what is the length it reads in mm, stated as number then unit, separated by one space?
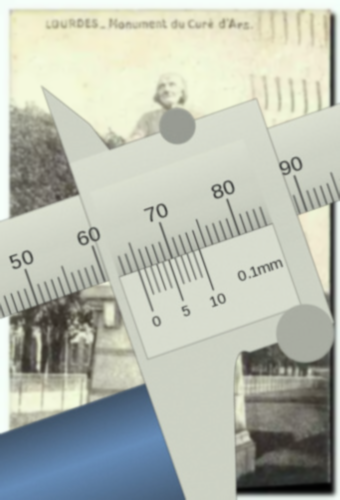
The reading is 65.0 mm
